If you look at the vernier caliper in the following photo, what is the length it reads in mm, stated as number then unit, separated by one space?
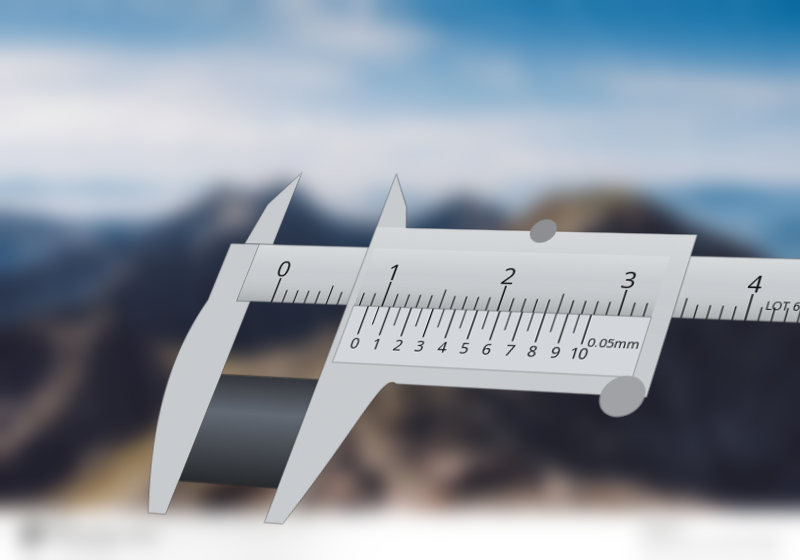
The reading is 8.8 mm
